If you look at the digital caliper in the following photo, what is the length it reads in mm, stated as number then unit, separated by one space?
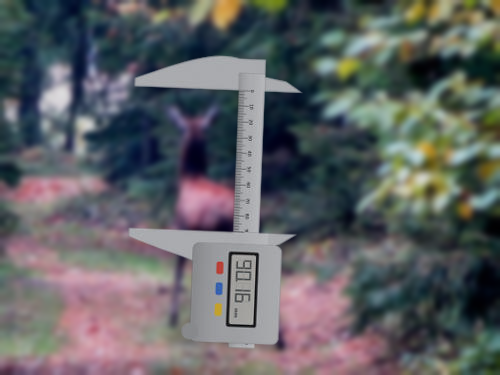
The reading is 90.16 mm
